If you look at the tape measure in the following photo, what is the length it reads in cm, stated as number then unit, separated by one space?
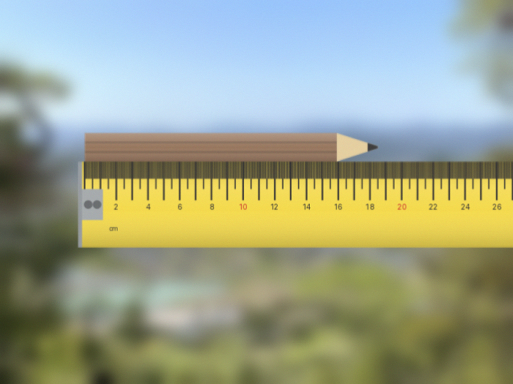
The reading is 18.5 cm
